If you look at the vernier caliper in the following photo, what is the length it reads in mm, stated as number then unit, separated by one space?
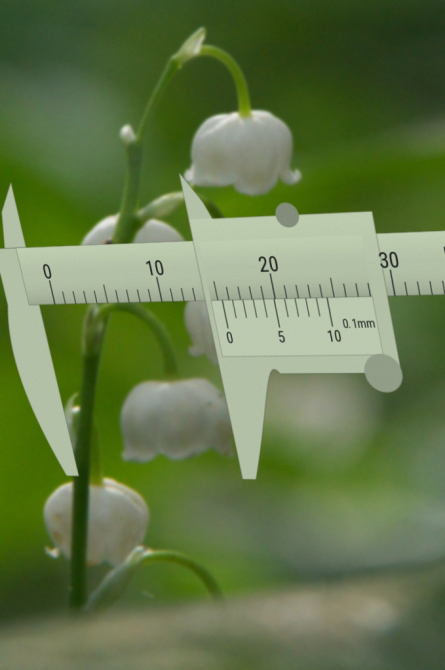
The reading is 15.4 mm
